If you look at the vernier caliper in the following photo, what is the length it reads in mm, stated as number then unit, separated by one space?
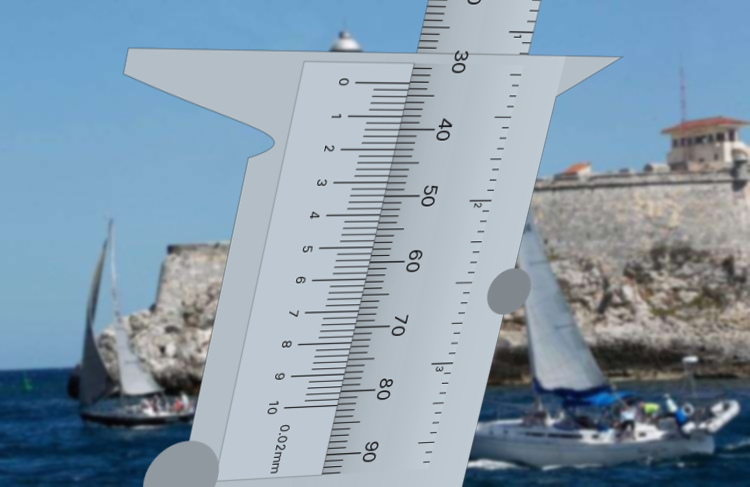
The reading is 33.2 mm
